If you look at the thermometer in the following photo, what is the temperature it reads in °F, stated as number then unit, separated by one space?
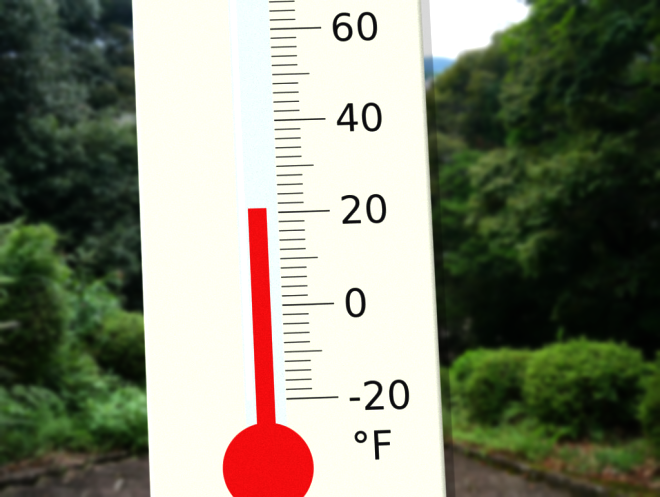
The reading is 21 °F
